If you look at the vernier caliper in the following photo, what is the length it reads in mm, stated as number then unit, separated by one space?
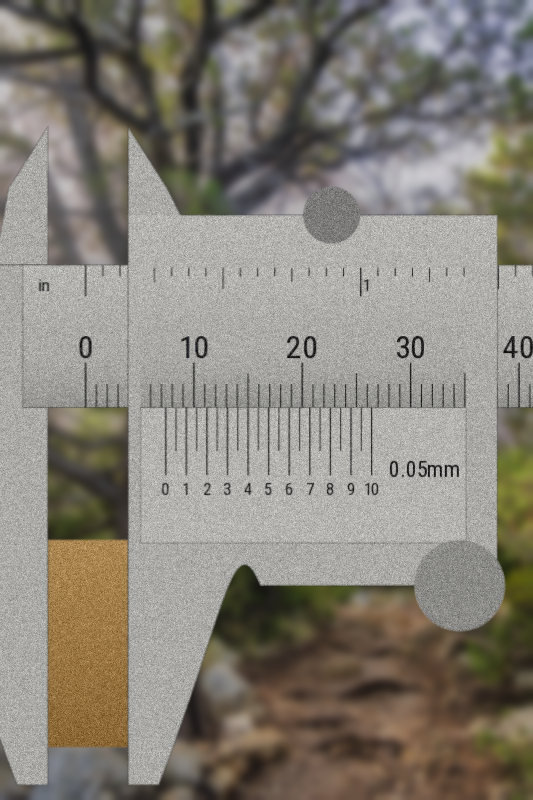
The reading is 7.4 mm
